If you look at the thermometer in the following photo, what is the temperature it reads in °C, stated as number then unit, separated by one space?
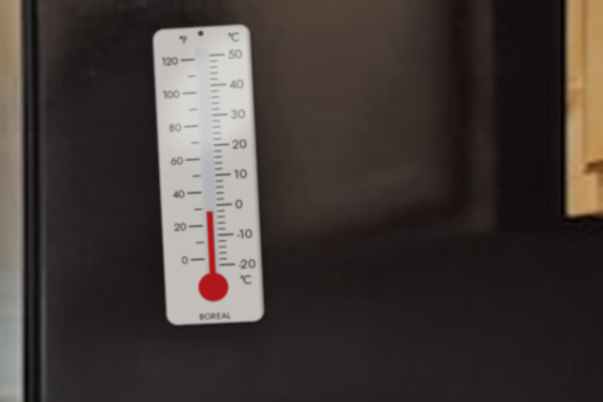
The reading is -2 °C
